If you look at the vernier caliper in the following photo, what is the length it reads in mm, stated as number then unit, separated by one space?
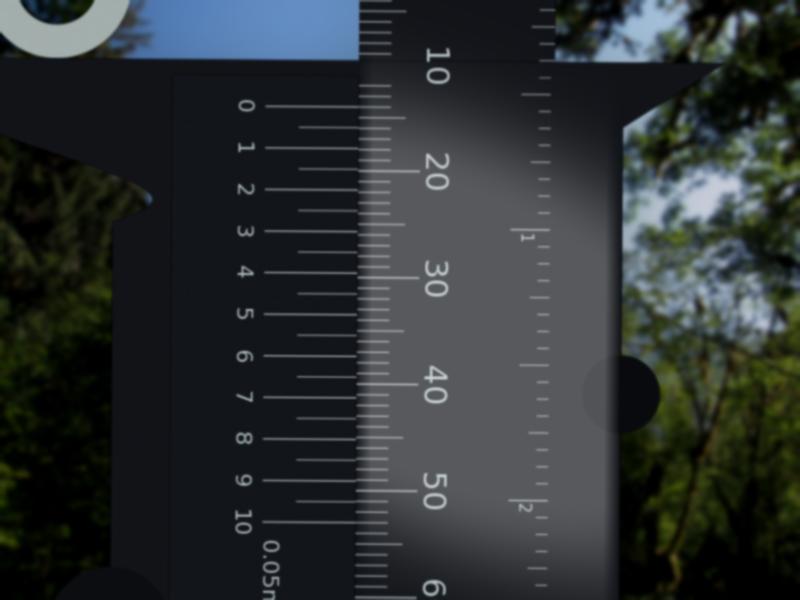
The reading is 14.0 mm
